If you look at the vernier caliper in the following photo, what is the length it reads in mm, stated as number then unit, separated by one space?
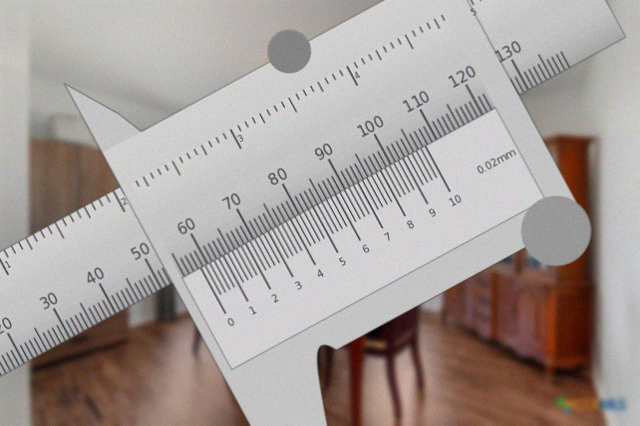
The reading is 58.5 mm
